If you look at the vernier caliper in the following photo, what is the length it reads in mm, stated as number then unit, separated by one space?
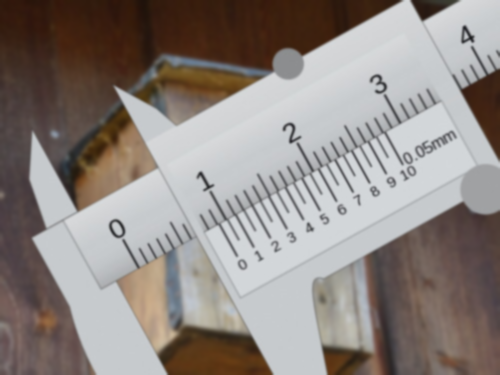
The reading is 9.2 mm
